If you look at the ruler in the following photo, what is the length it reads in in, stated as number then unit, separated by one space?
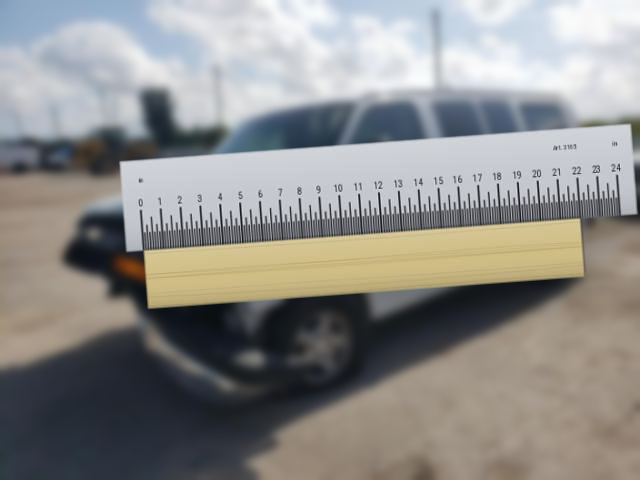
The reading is 22 in
